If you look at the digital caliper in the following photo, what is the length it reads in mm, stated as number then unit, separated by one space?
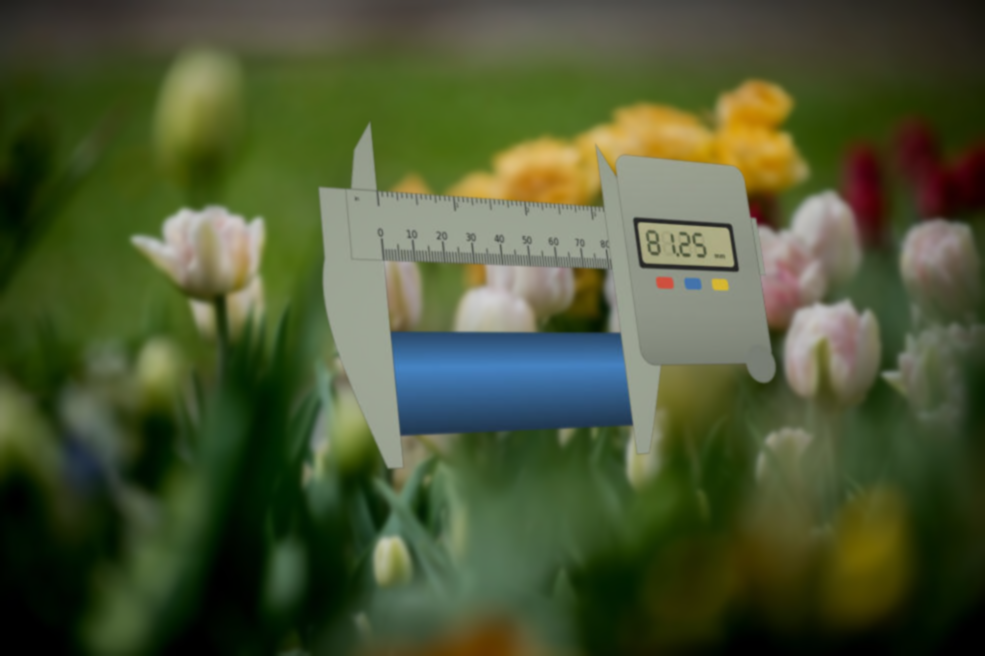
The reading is 81.25 mm
